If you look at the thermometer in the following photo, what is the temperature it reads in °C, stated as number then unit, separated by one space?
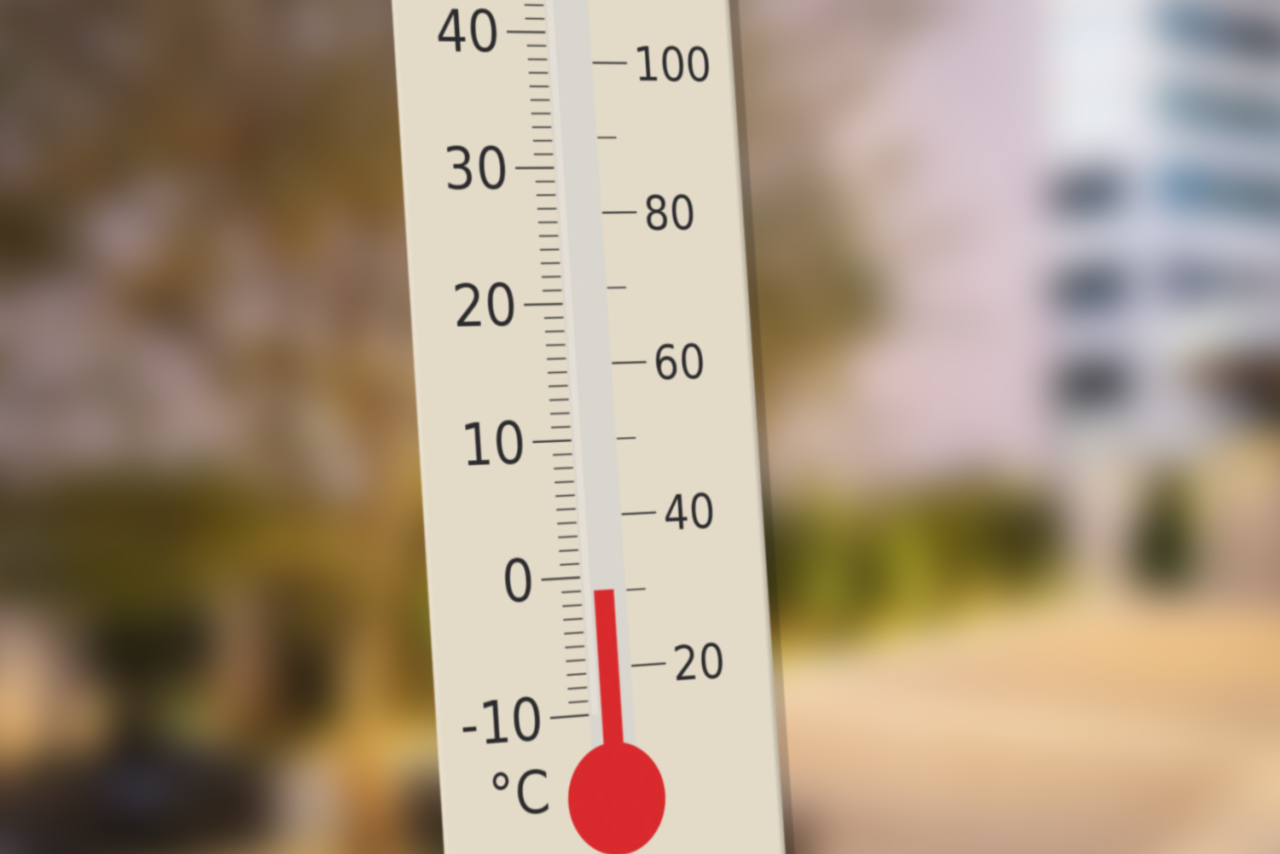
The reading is -1 °C
